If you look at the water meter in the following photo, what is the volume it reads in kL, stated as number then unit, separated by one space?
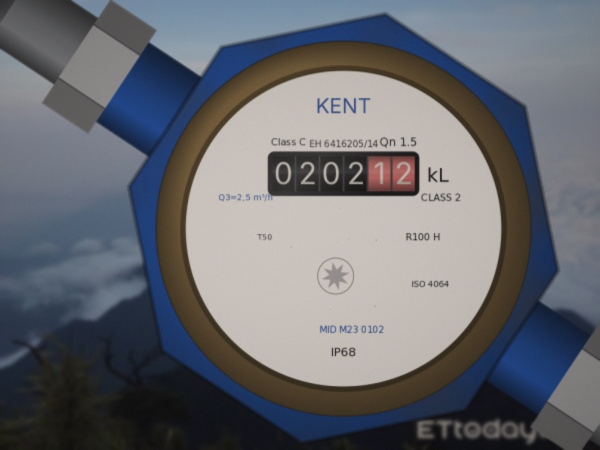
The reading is 202.12 kL
